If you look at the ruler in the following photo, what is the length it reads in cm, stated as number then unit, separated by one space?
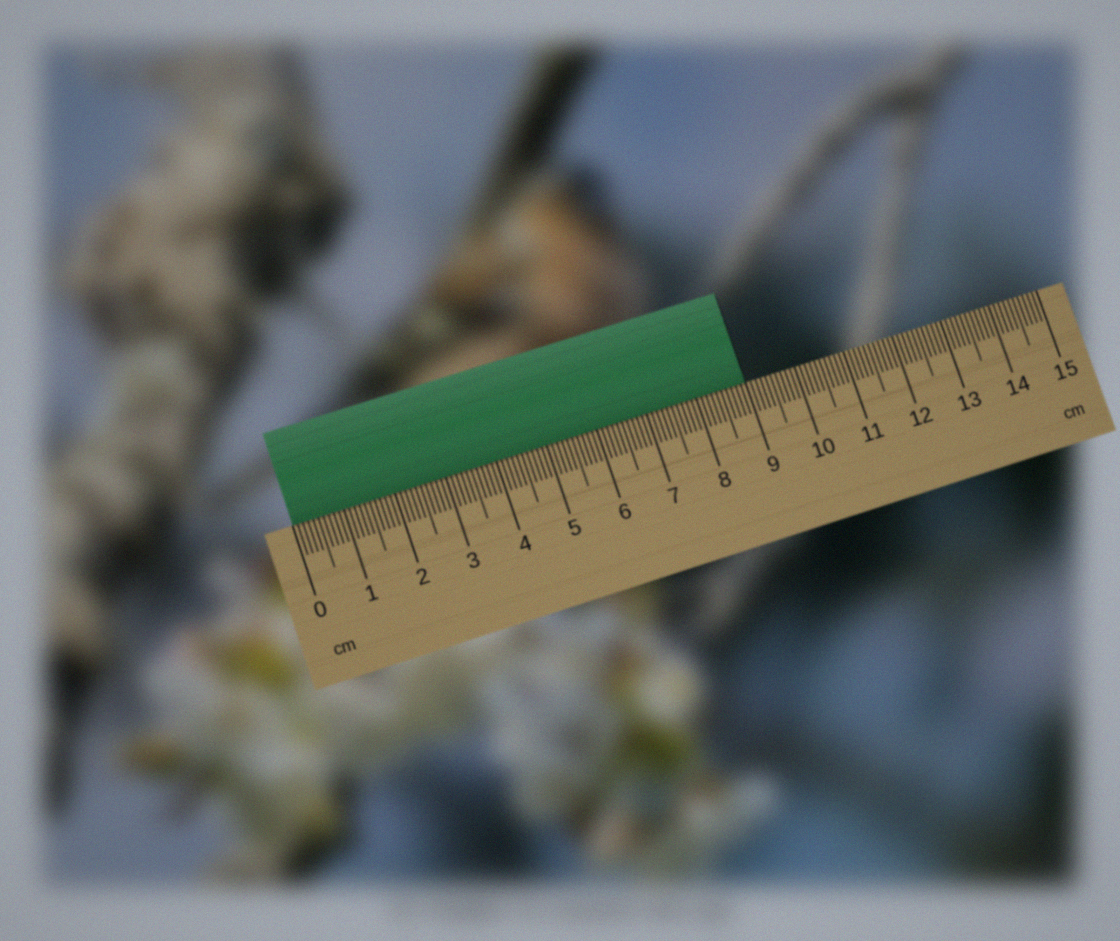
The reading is 9 cm
